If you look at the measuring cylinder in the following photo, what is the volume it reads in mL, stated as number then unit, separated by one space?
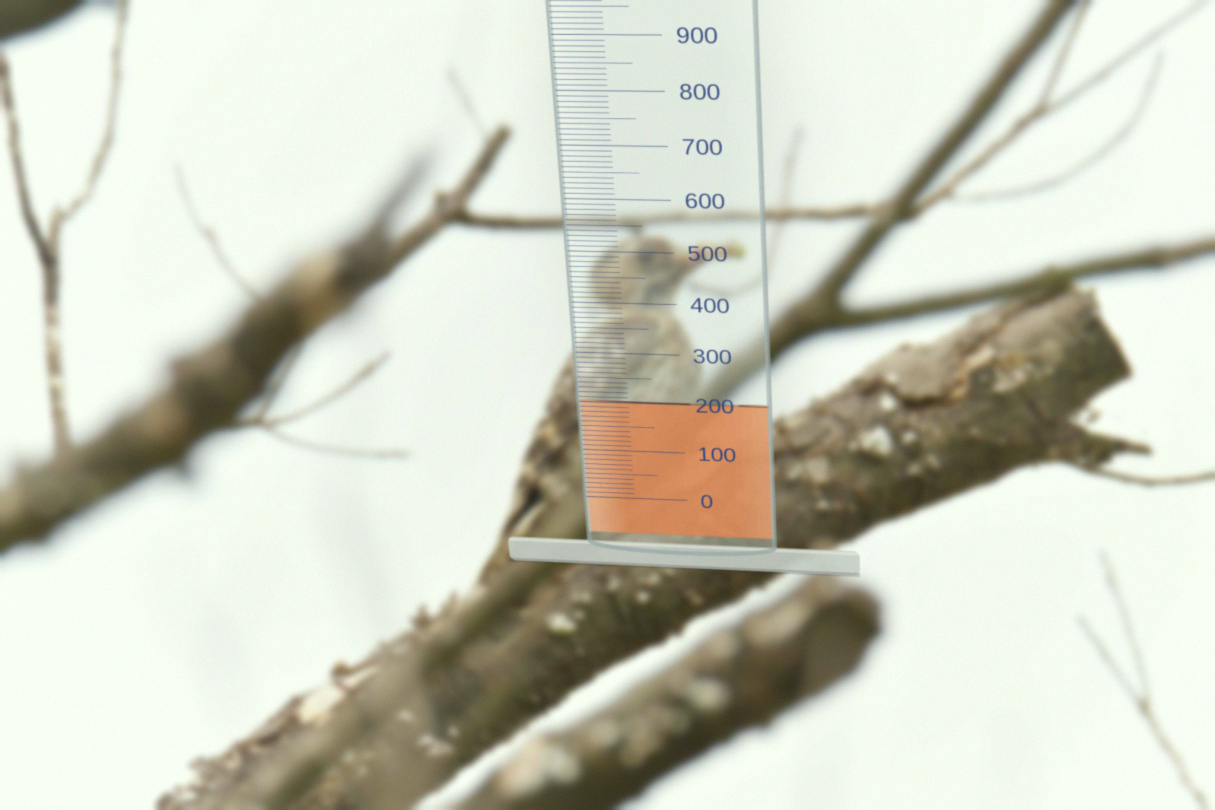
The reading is 200 mL
